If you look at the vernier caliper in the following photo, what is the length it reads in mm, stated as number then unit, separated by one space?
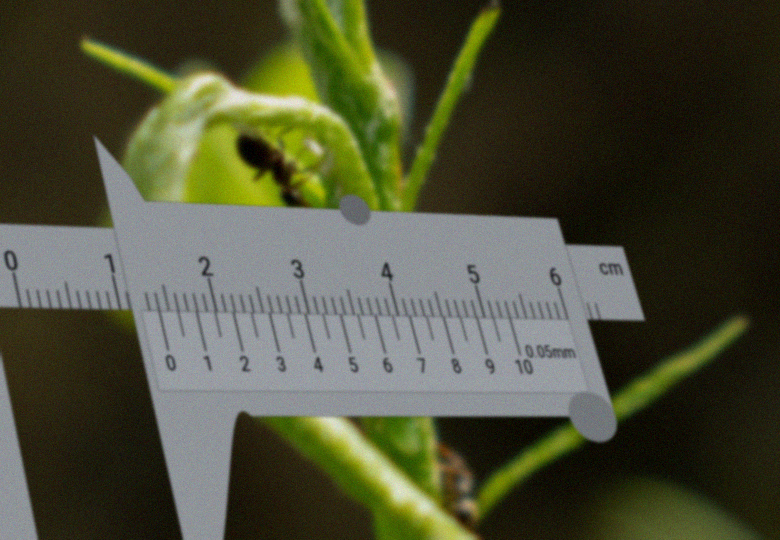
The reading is 14.0 mm
